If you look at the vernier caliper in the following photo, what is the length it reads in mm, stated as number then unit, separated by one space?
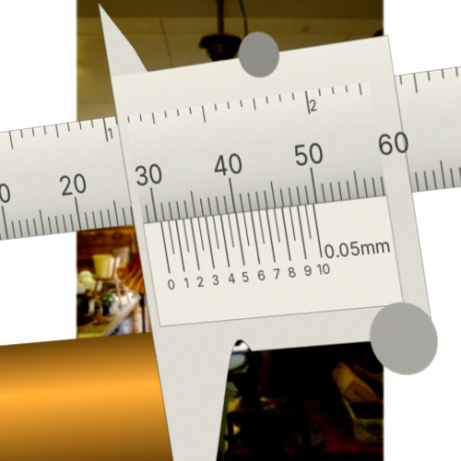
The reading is 30.6 mm
